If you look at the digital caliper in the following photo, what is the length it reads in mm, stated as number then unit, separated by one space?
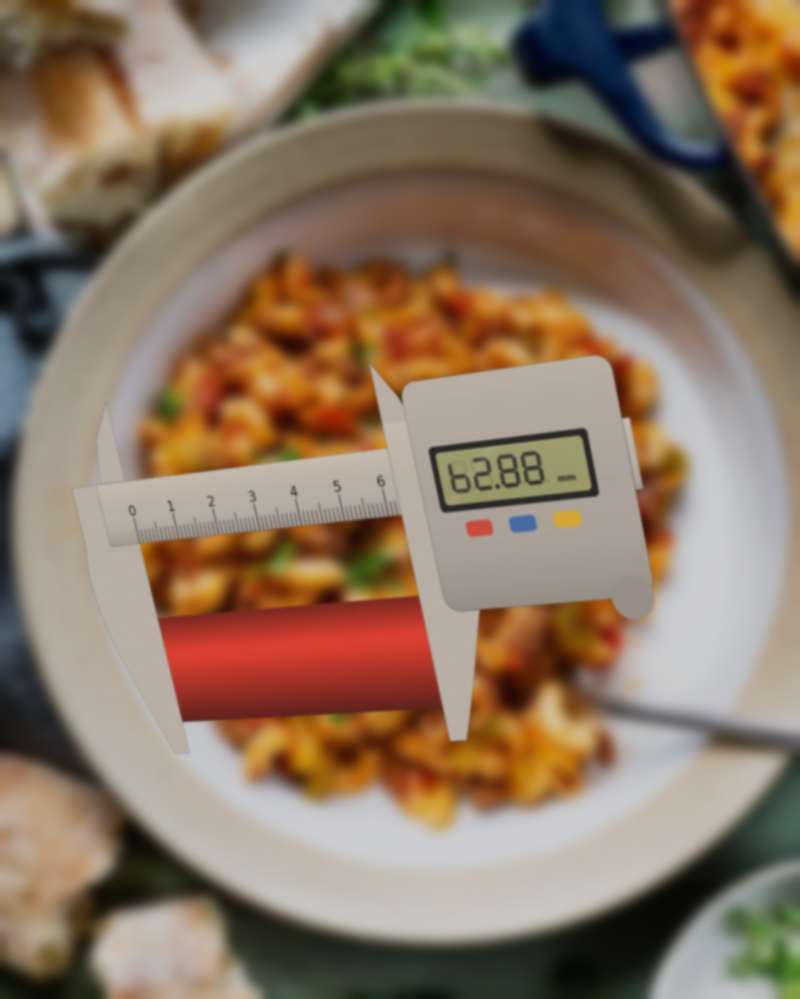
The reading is 62.88 mm
